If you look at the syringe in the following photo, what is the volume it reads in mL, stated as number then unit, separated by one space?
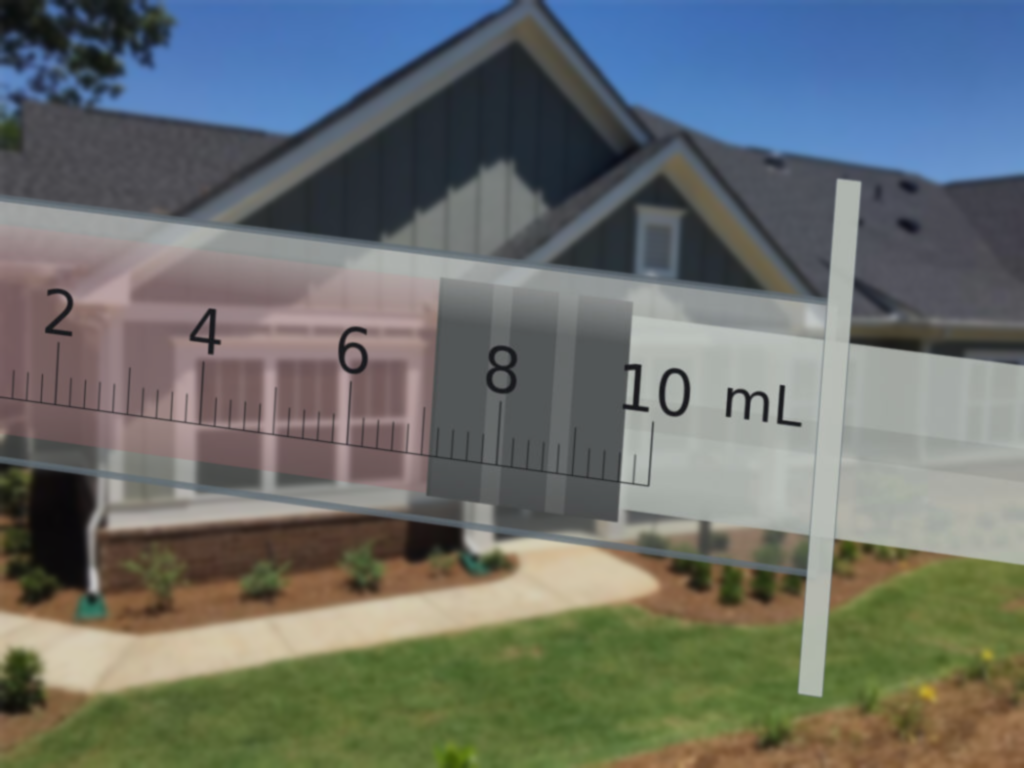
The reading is 7.1 mL
